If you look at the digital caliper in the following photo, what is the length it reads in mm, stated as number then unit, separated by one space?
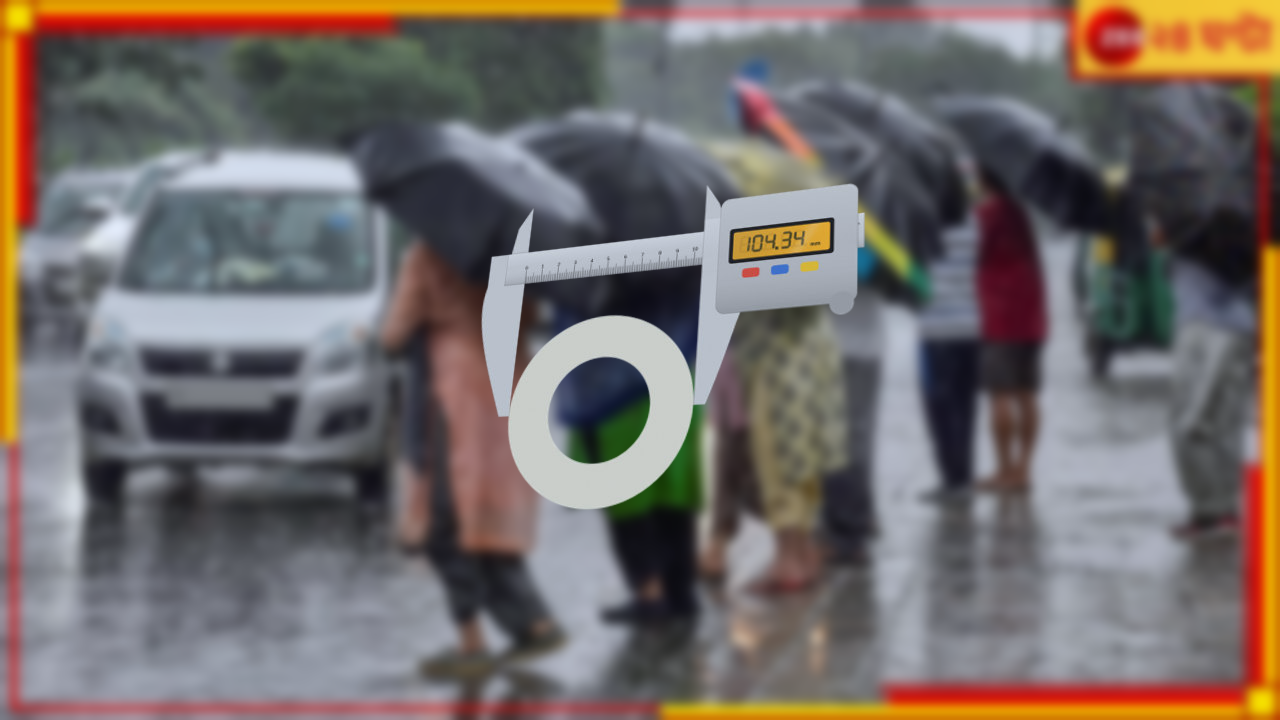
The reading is 104.34 mm
